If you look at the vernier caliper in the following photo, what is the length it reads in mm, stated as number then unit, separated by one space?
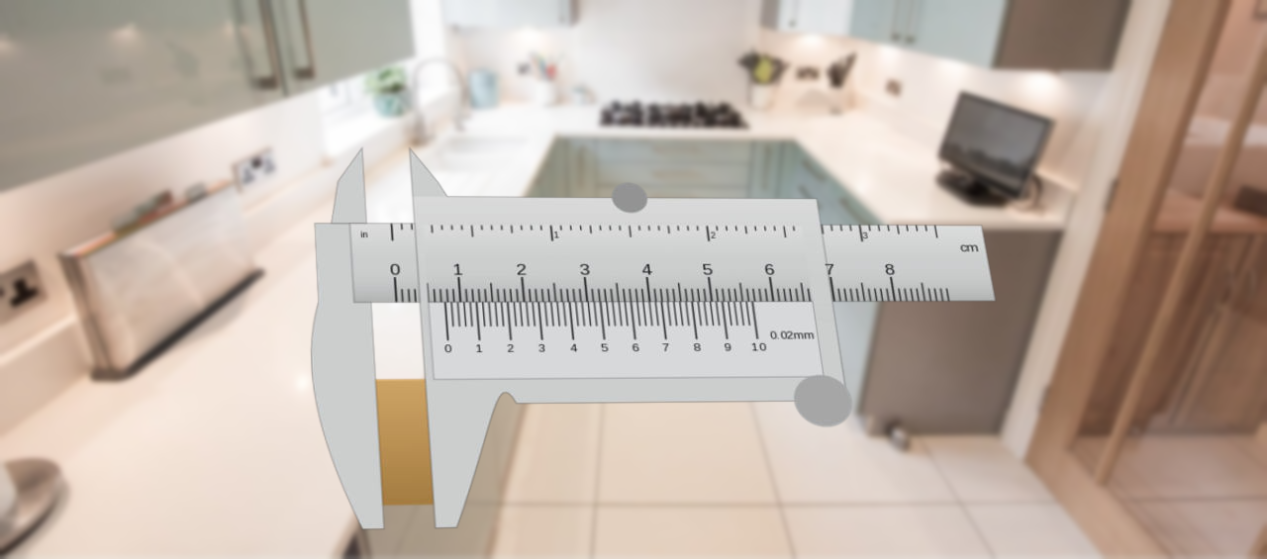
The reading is 7.6 mm
